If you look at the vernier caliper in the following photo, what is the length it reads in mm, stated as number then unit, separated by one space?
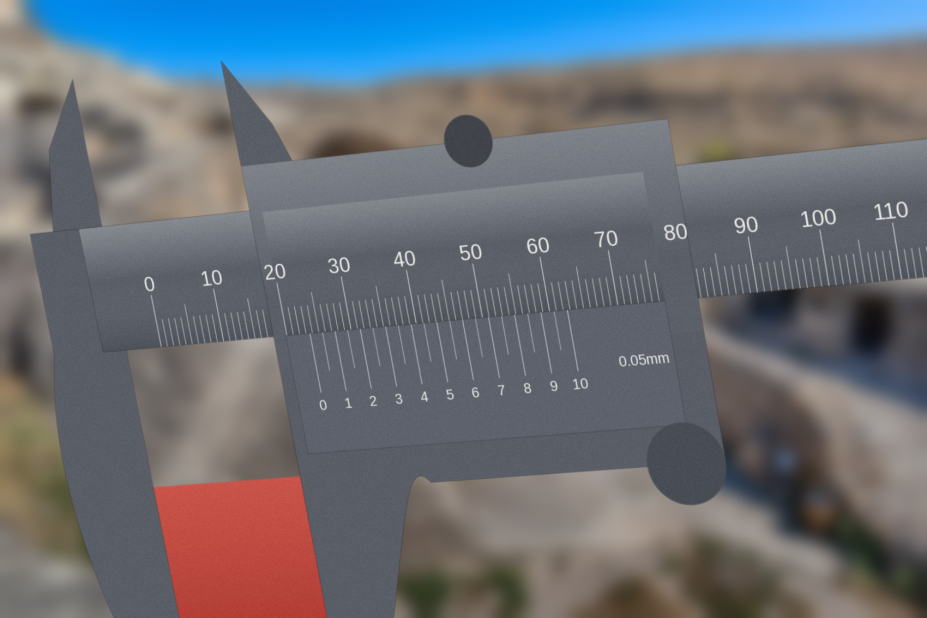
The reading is 23.6 mm
